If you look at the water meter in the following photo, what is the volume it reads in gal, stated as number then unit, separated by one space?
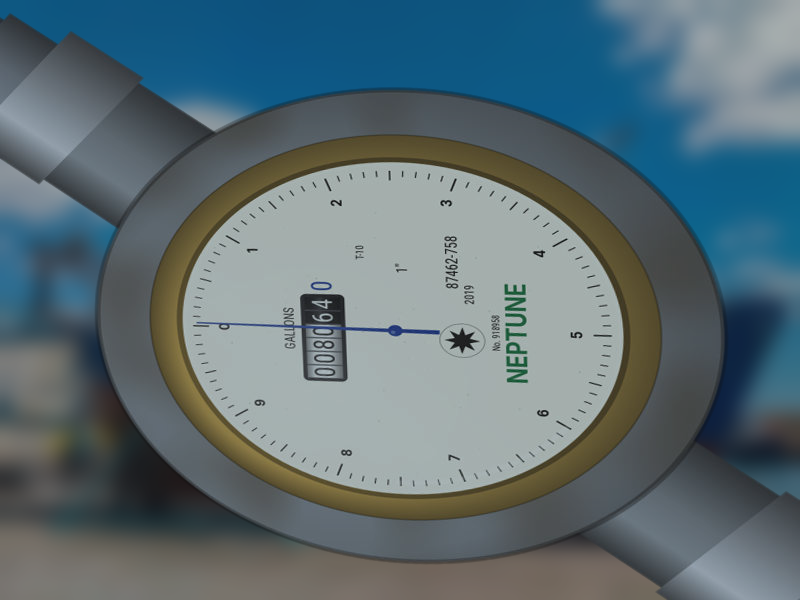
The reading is 80640.0 gal
